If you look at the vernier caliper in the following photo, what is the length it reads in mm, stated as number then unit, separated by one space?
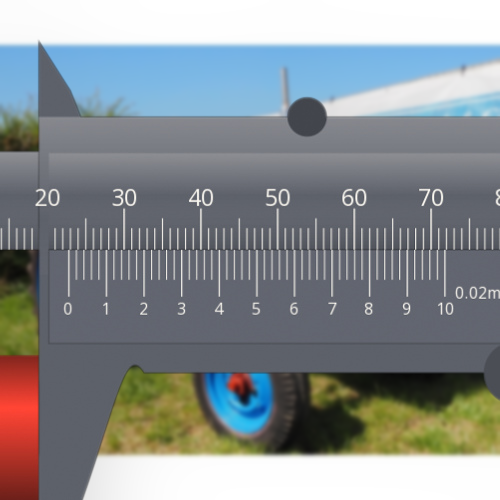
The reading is 22.8 mm
